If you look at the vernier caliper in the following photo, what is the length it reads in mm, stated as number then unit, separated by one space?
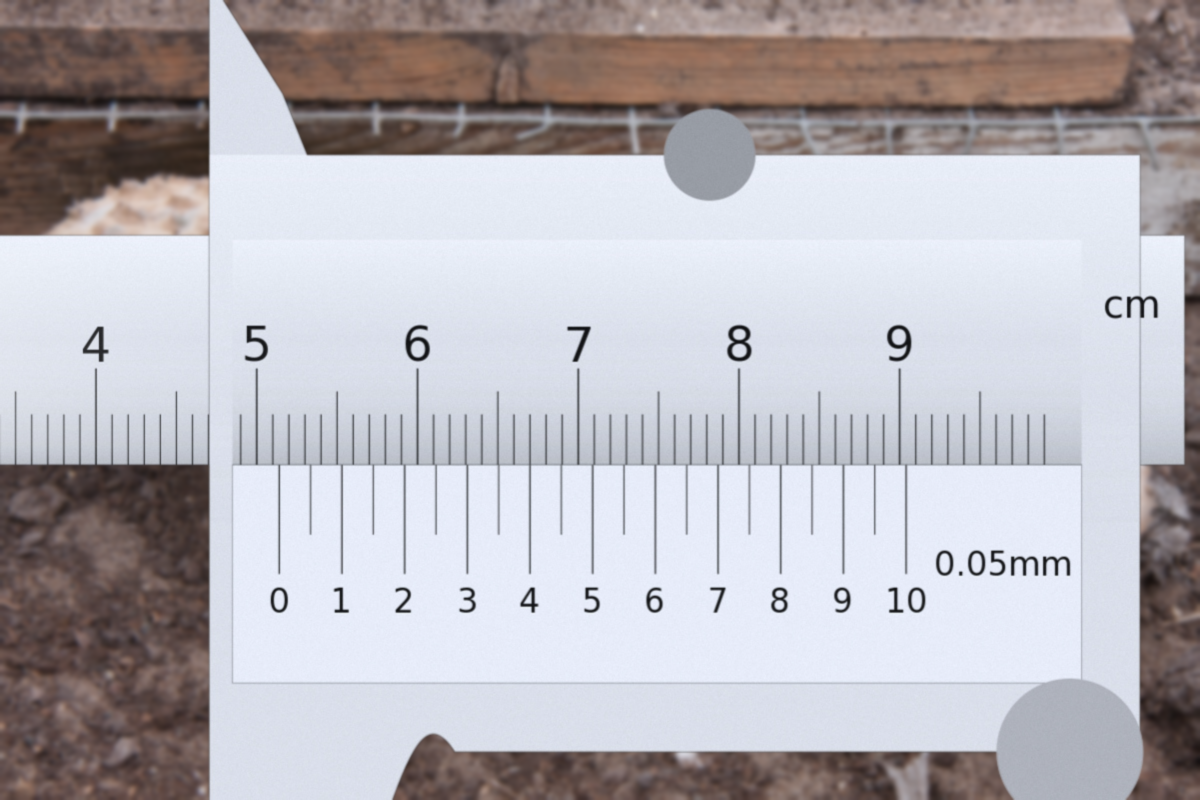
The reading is 51.4 mm
